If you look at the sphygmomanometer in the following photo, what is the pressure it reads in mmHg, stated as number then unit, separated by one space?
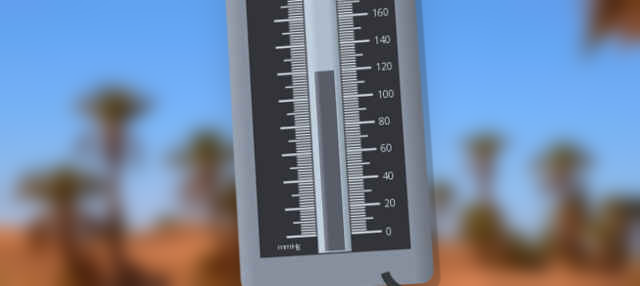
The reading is 120 mmHg
